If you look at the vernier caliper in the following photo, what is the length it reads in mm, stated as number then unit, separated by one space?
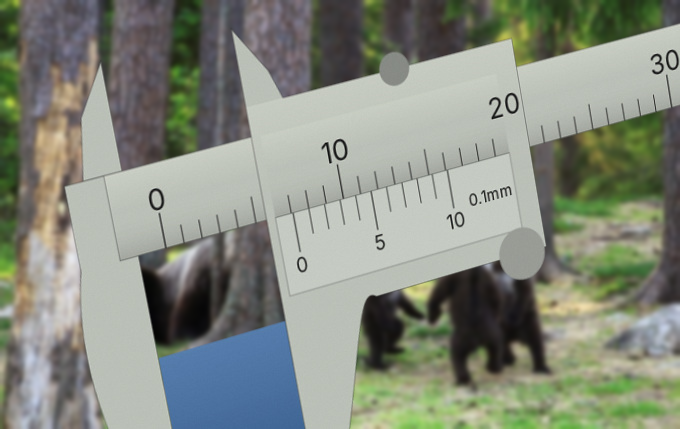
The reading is 7.1 mm
